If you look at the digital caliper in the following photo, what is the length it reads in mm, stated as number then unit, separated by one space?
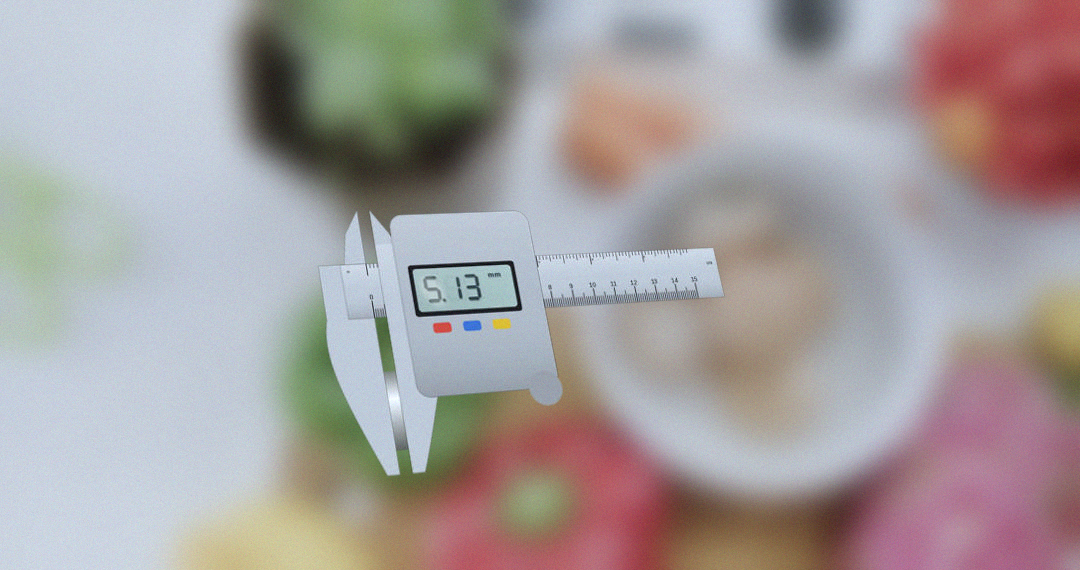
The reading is 5.13 mm
